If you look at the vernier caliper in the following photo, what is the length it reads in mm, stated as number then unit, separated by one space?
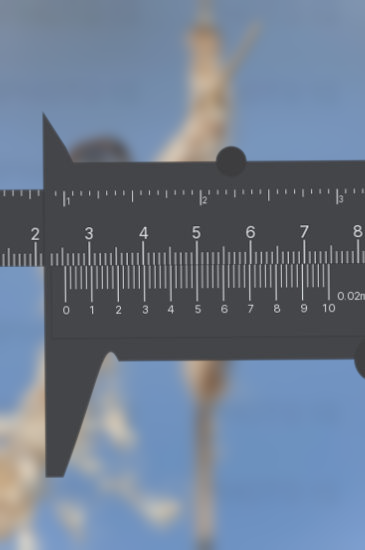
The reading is 25.5 mm
